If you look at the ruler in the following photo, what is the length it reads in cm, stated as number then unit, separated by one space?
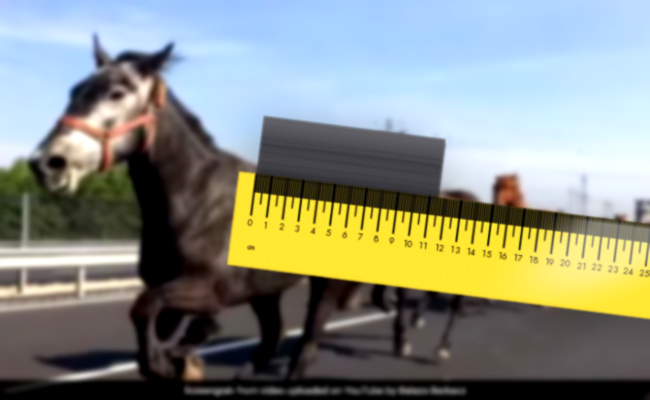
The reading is 11.5 cm
